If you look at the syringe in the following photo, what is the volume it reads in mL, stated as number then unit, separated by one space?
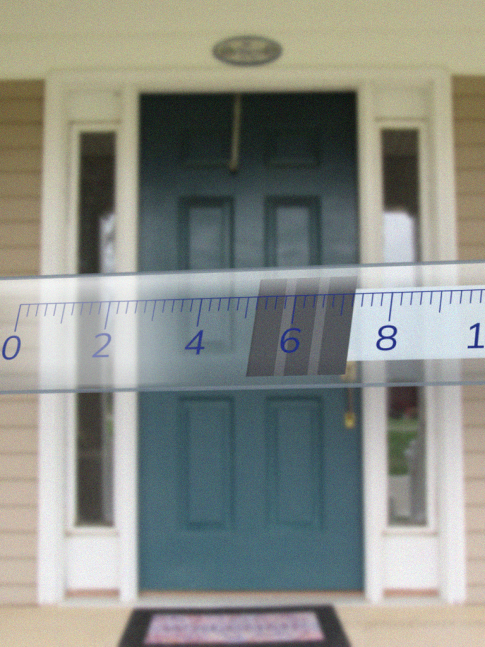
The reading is 5.2 mL
